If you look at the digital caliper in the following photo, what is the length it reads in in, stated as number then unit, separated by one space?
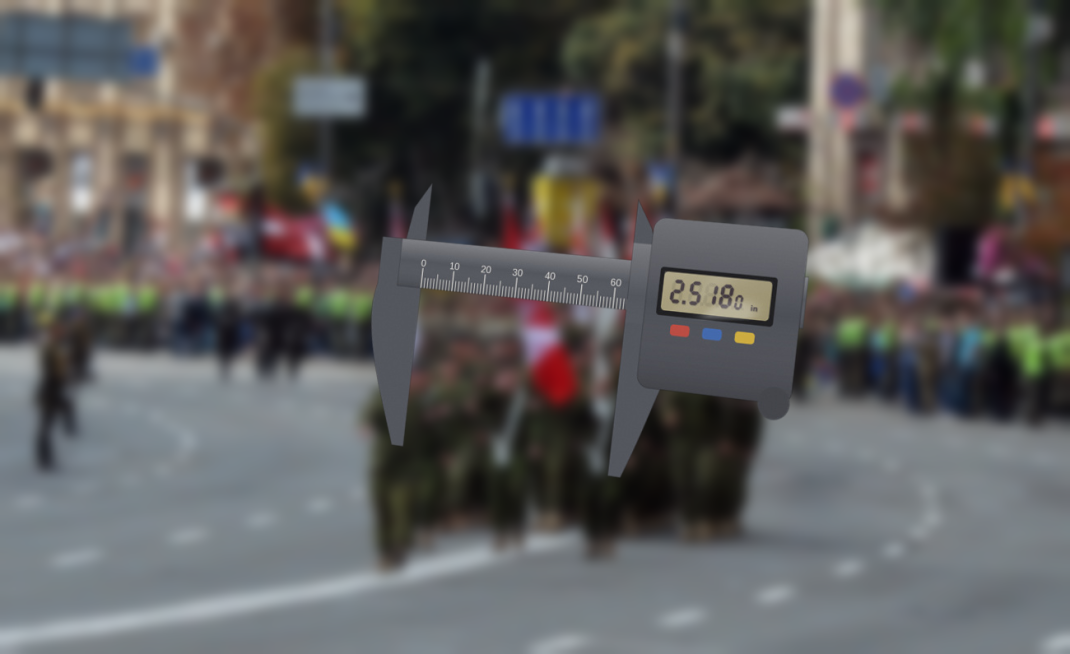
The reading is 2.5180 in
